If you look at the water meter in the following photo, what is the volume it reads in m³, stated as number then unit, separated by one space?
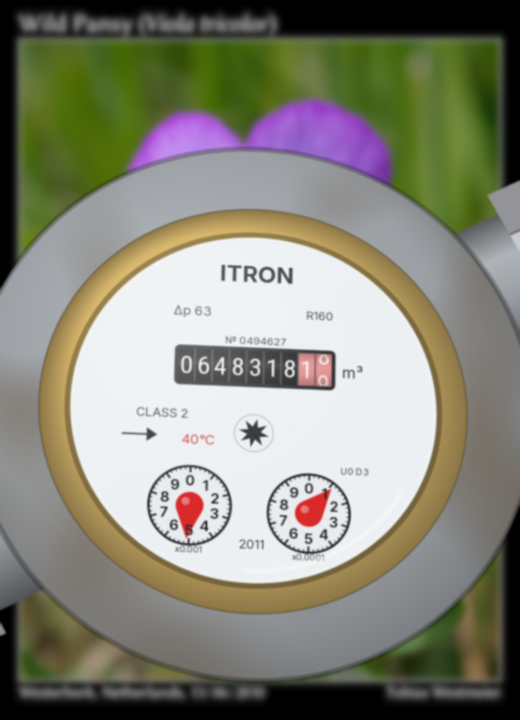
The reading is 648318.1851 m³
